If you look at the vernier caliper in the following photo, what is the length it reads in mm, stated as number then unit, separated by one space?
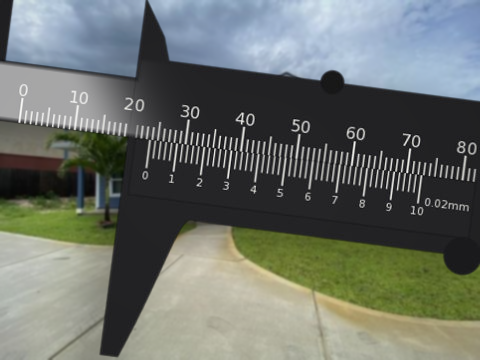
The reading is 23.6 mm
